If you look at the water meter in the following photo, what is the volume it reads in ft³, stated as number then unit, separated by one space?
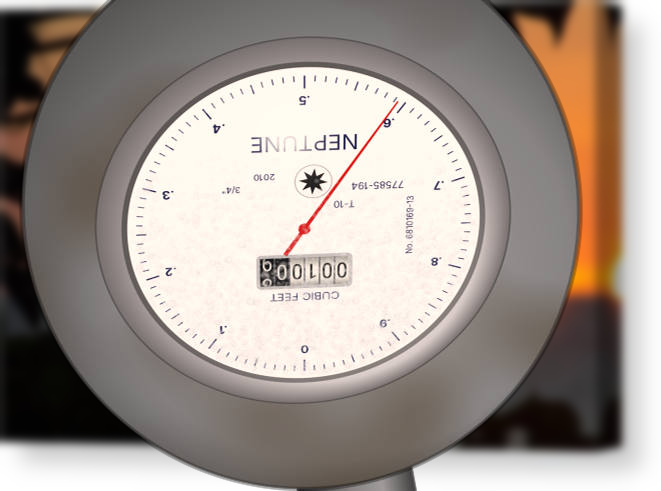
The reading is 1008.59 ft³
